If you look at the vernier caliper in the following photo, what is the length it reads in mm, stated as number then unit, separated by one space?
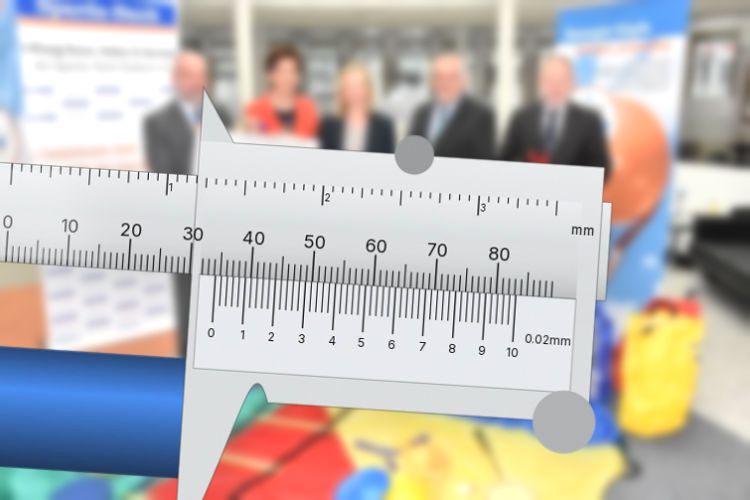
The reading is 34.2 mm
